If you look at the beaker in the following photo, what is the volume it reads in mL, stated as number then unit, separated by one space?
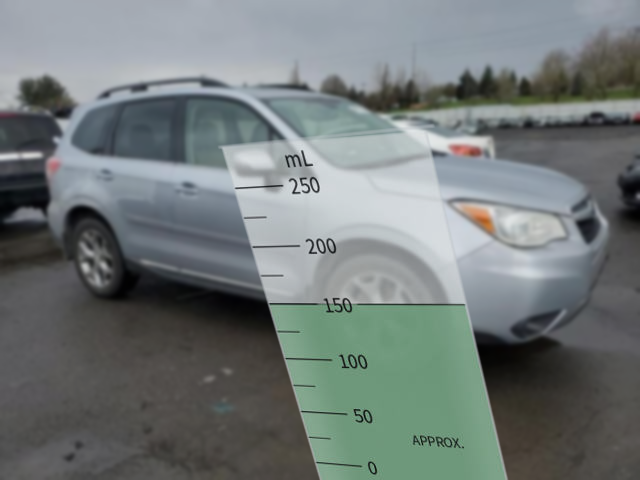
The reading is 150 mL
